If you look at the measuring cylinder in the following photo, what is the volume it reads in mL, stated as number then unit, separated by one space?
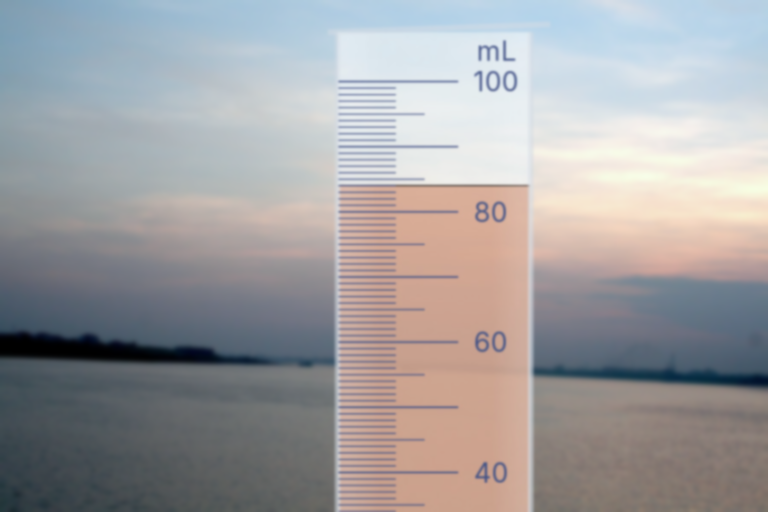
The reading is 84 mL
